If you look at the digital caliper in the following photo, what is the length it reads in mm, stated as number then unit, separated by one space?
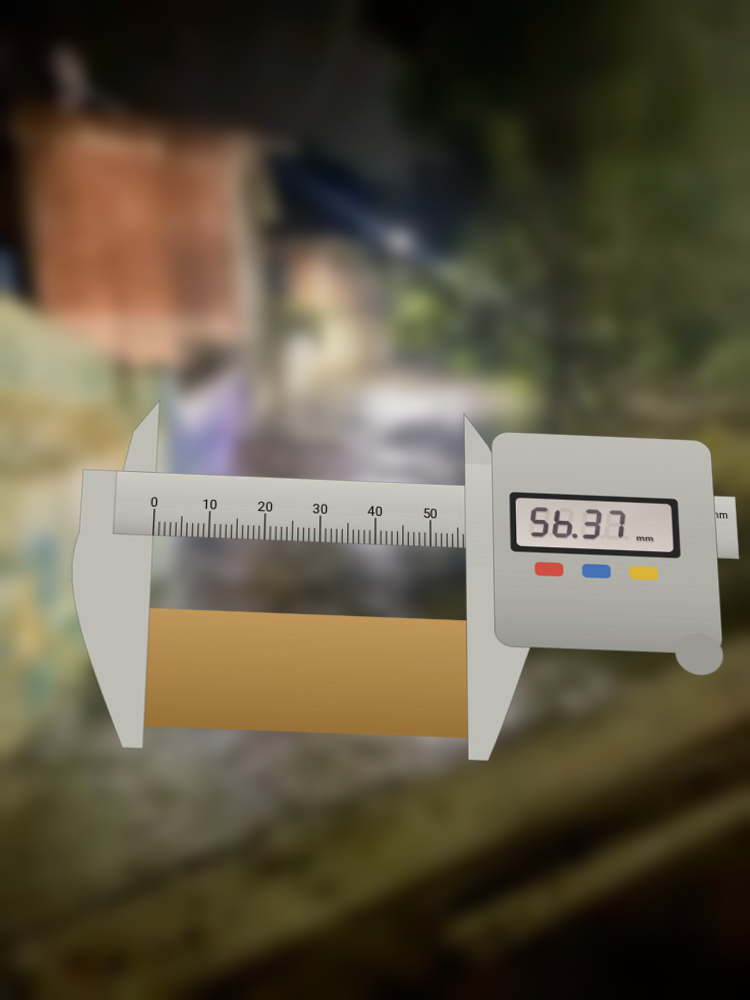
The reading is 56.37 mm
